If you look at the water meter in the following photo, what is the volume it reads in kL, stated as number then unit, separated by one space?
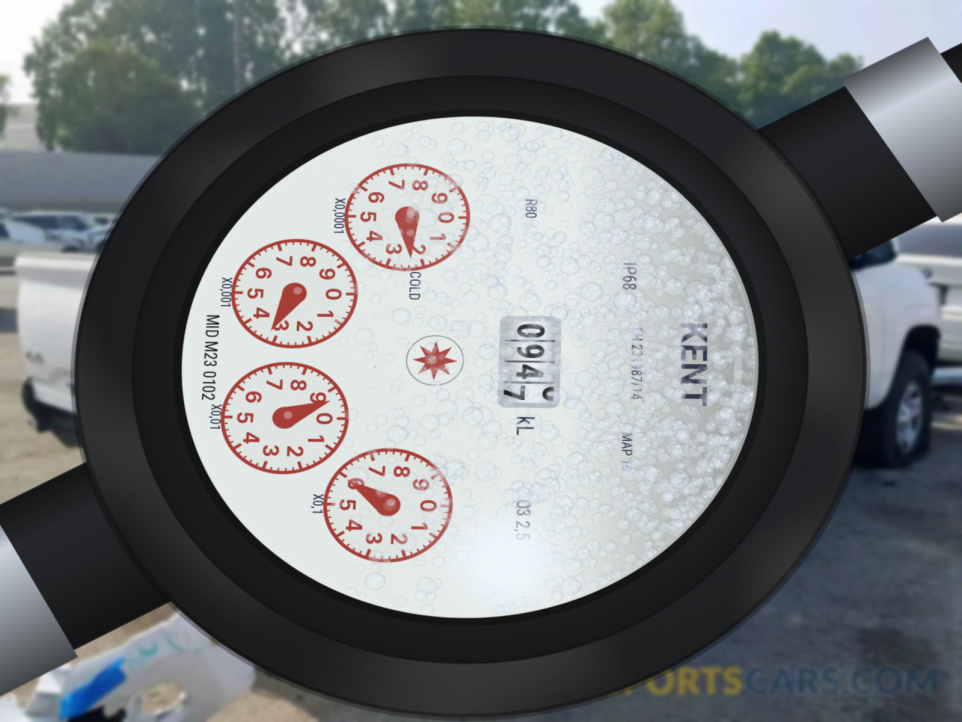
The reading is 946.5932 kL
